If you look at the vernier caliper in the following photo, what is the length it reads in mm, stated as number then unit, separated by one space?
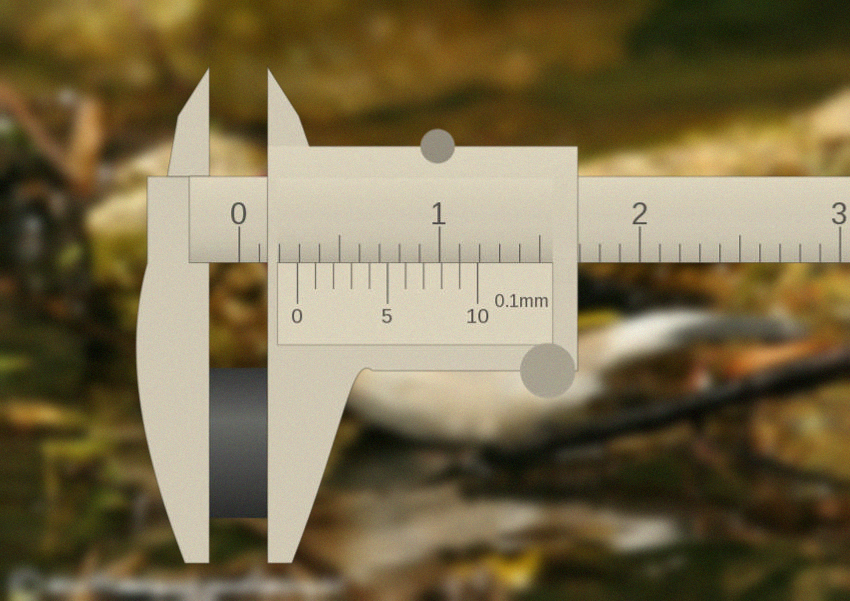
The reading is 2.9 mm
